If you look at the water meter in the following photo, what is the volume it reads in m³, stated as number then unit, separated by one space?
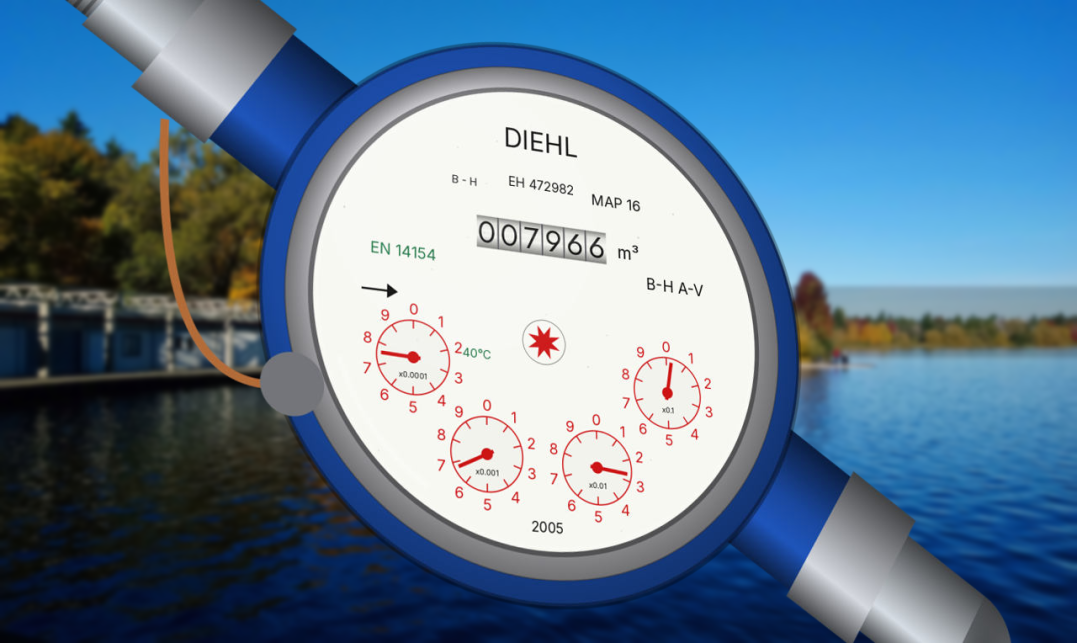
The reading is 7966.0267 m³
